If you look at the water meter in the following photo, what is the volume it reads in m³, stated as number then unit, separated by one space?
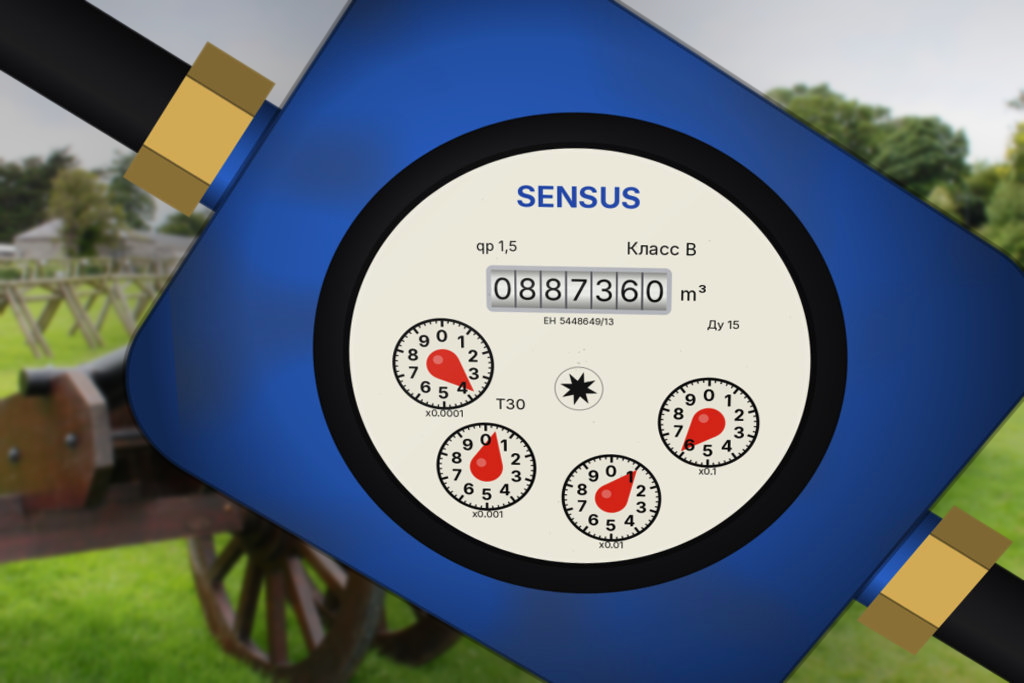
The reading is 887360.6103 m³
